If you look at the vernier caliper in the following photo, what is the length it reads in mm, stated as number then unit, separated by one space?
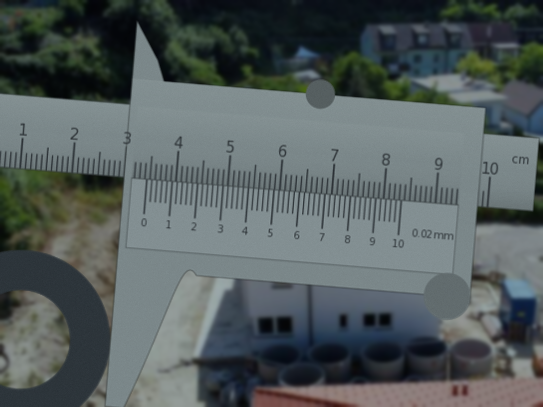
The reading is 34.4 mm
